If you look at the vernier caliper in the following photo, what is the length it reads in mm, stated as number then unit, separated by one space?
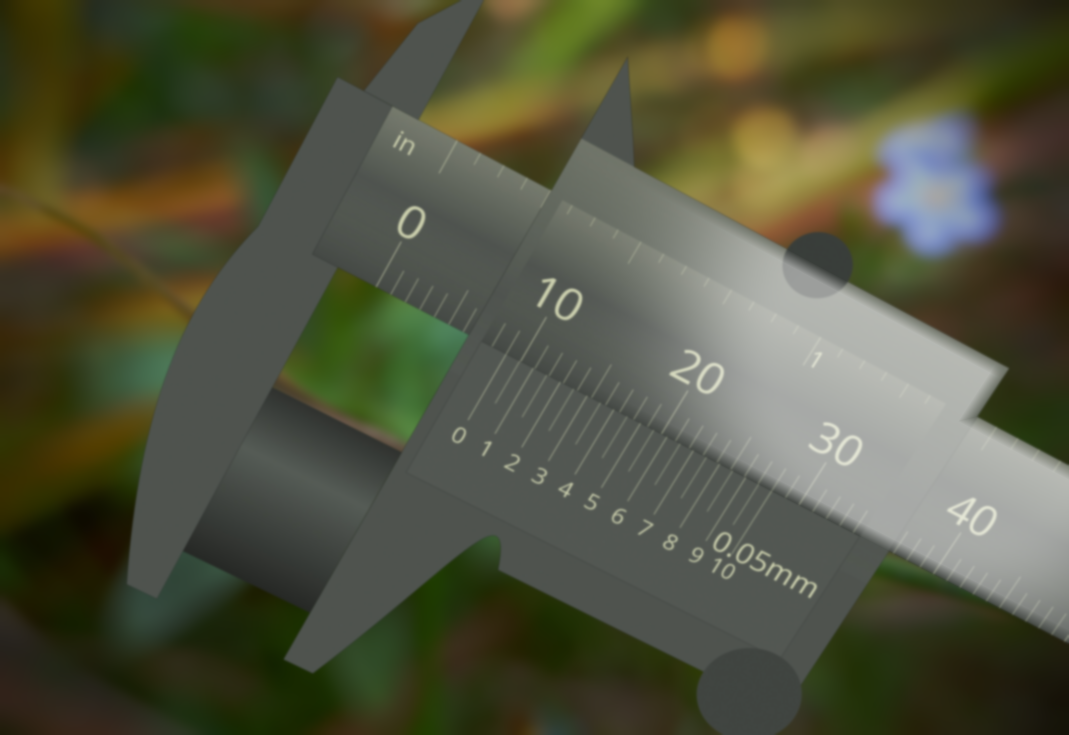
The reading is 9.0 mm
